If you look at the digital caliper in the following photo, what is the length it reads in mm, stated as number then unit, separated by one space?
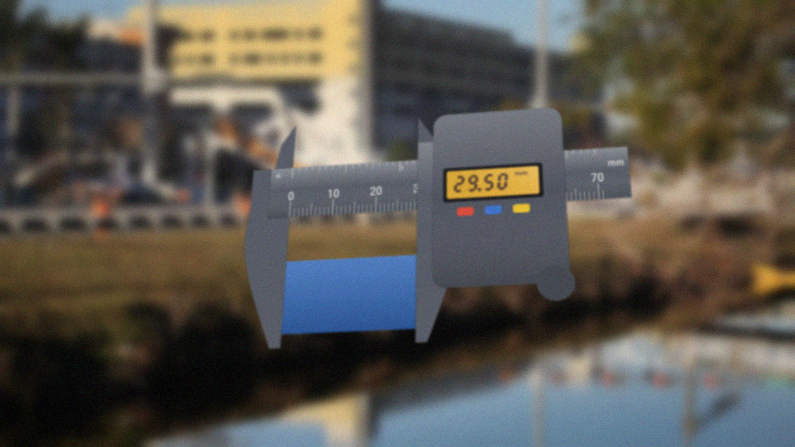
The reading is 29.50 mm
